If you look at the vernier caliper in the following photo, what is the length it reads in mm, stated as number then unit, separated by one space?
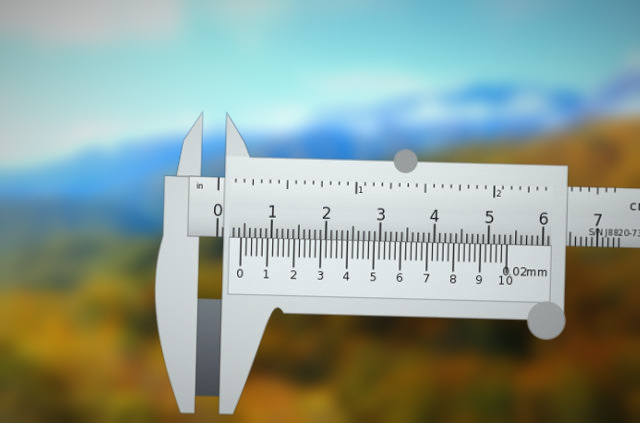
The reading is 4.4 mm
